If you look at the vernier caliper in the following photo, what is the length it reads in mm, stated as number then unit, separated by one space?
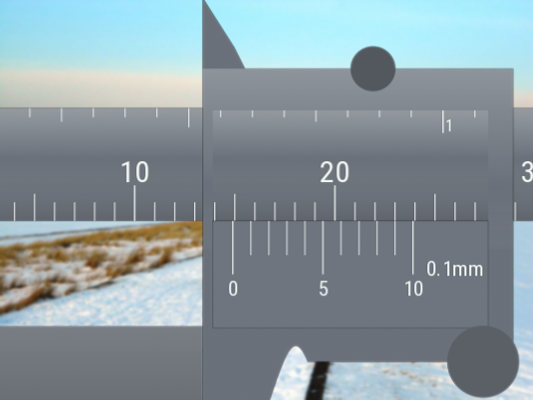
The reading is 14.9 mm
